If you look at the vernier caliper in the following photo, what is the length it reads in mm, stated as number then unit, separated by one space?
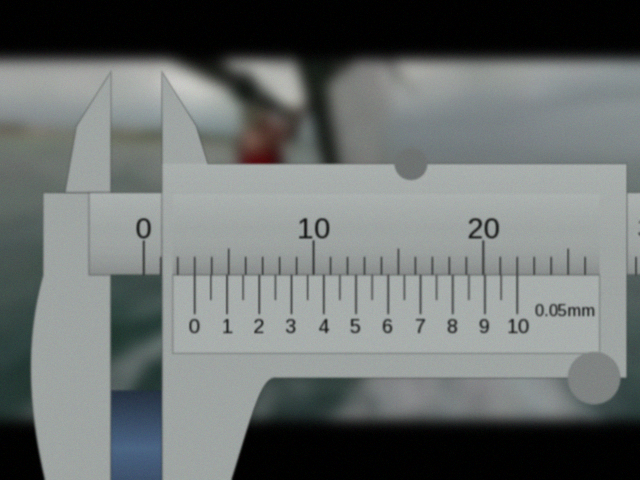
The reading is 3.0 mm
